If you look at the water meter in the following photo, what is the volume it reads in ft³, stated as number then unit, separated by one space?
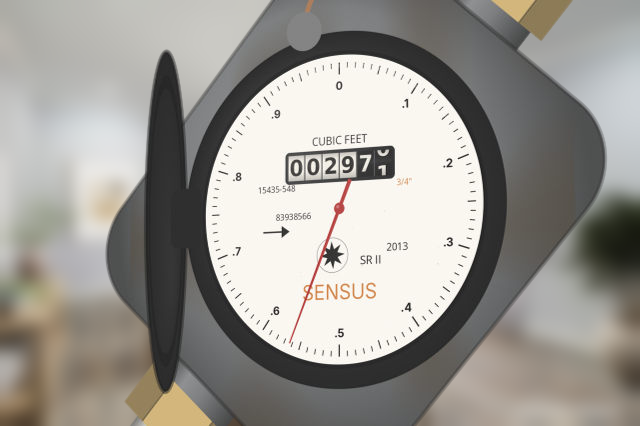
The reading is 2970.56 ft³
